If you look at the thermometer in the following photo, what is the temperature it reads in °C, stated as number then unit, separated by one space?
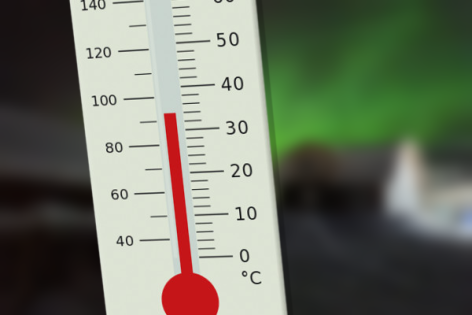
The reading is 34 °C
